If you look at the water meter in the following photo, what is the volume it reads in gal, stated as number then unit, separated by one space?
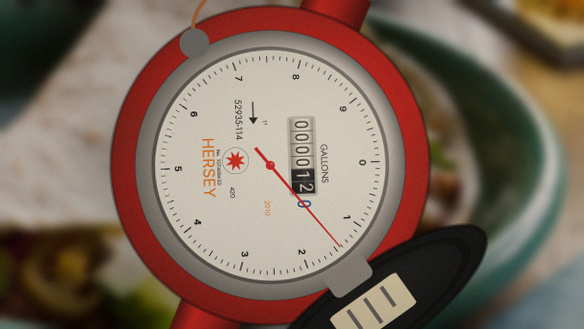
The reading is 121.4 gal
